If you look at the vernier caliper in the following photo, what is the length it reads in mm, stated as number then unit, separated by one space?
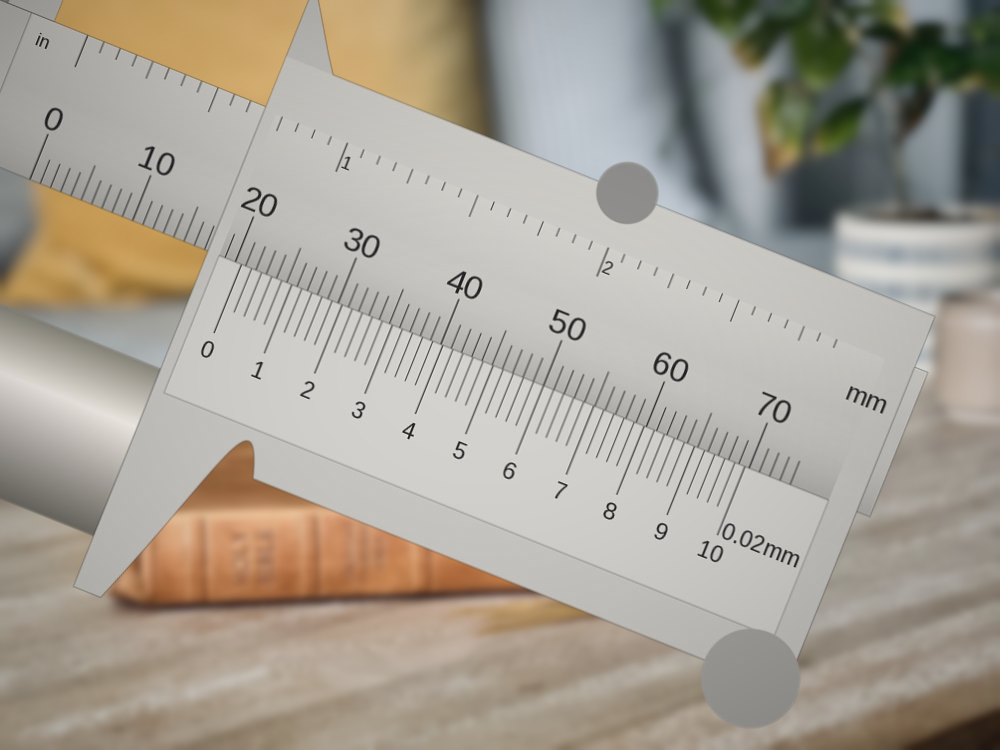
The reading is 20.6 mm
